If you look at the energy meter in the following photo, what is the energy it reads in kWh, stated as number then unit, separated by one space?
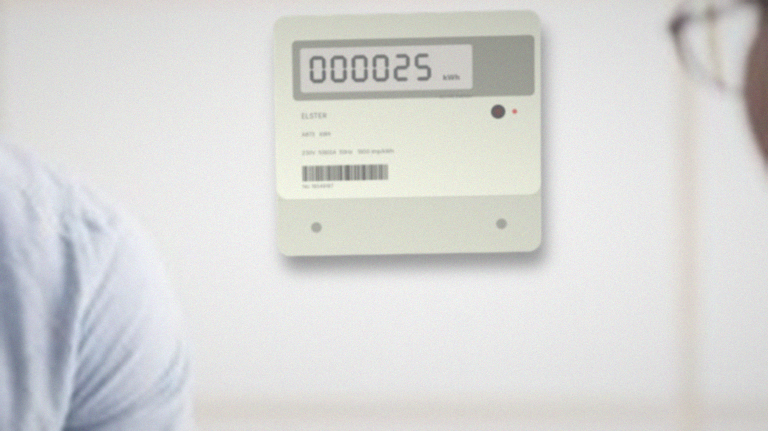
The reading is 25 kWh
